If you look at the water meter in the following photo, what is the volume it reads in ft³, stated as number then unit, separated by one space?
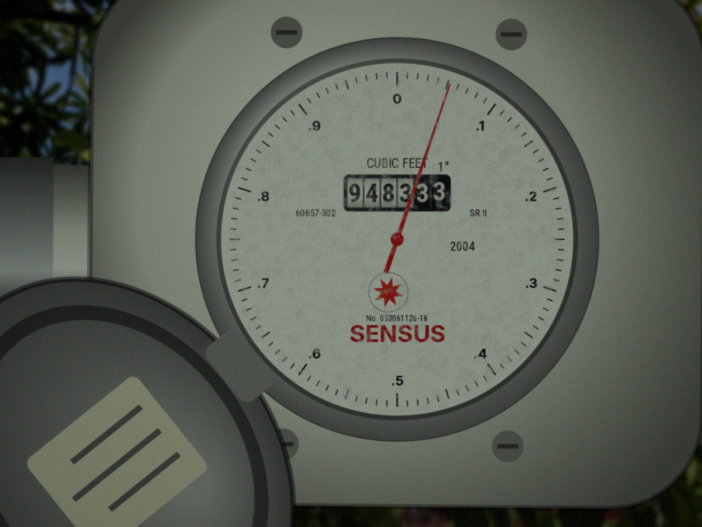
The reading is 948333.05 ft³
